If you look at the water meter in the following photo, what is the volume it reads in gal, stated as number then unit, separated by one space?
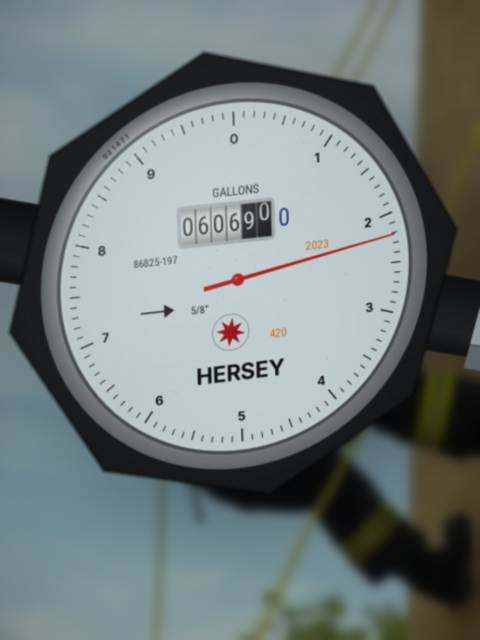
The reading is 606902.2 gal
